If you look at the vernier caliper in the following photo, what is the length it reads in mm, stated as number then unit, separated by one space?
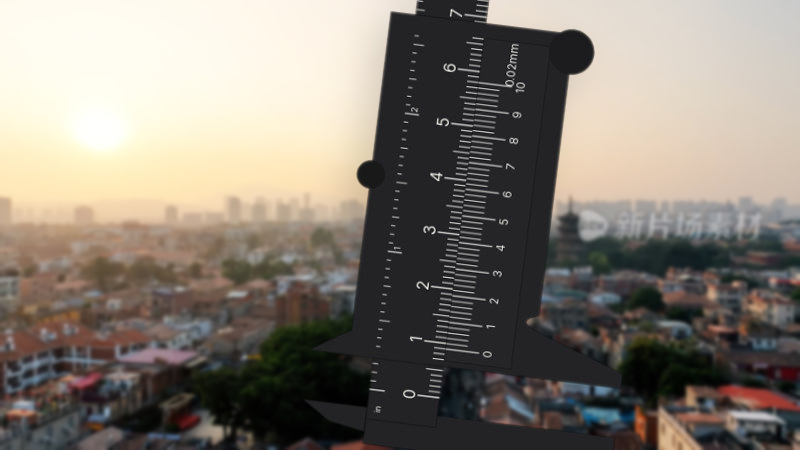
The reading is 9.0 mm
